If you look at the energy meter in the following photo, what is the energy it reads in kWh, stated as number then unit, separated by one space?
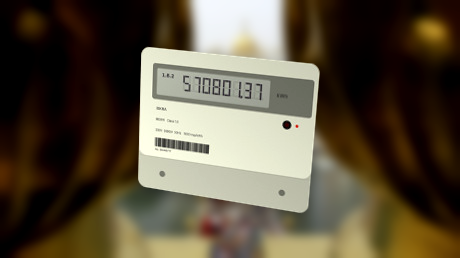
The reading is 570801.37 kWh
